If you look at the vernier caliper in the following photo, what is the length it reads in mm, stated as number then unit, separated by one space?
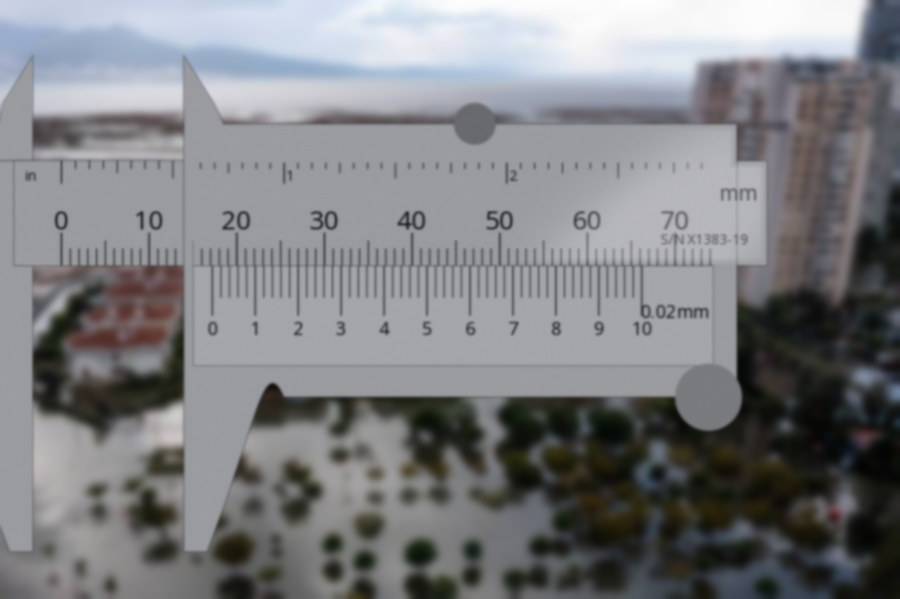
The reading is 17.2 mm
